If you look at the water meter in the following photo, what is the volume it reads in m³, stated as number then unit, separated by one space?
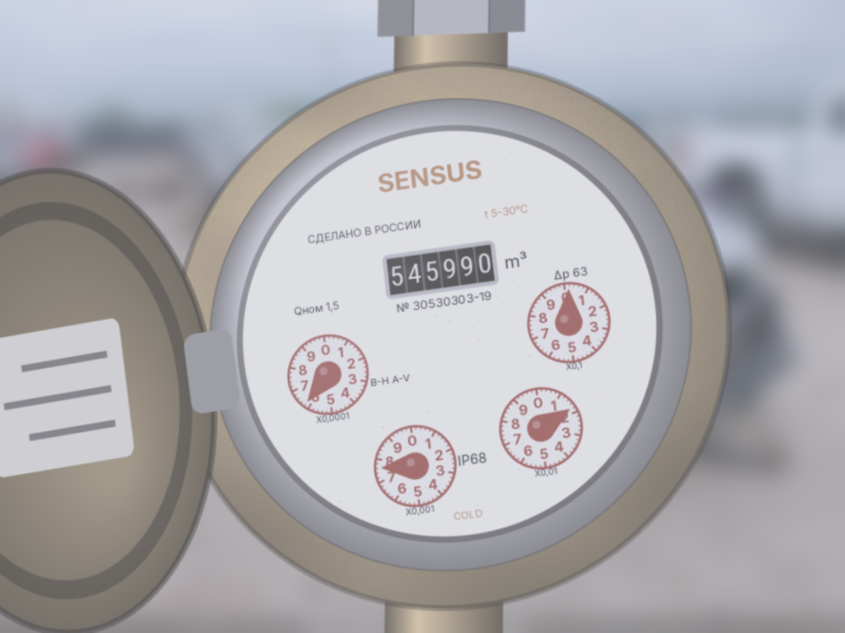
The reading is 545990.0176 m³
